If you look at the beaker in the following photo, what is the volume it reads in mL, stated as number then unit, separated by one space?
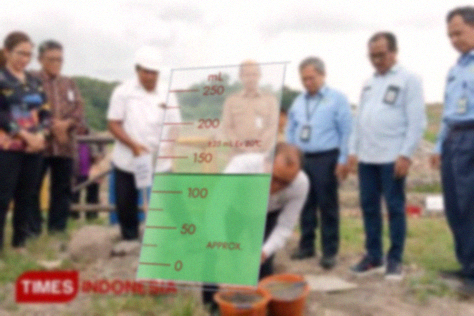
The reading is 125 mL
